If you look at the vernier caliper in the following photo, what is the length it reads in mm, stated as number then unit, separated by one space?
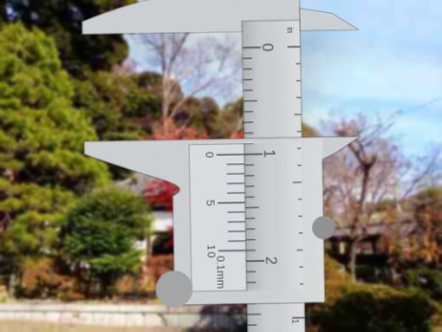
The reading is 10.0 mm
